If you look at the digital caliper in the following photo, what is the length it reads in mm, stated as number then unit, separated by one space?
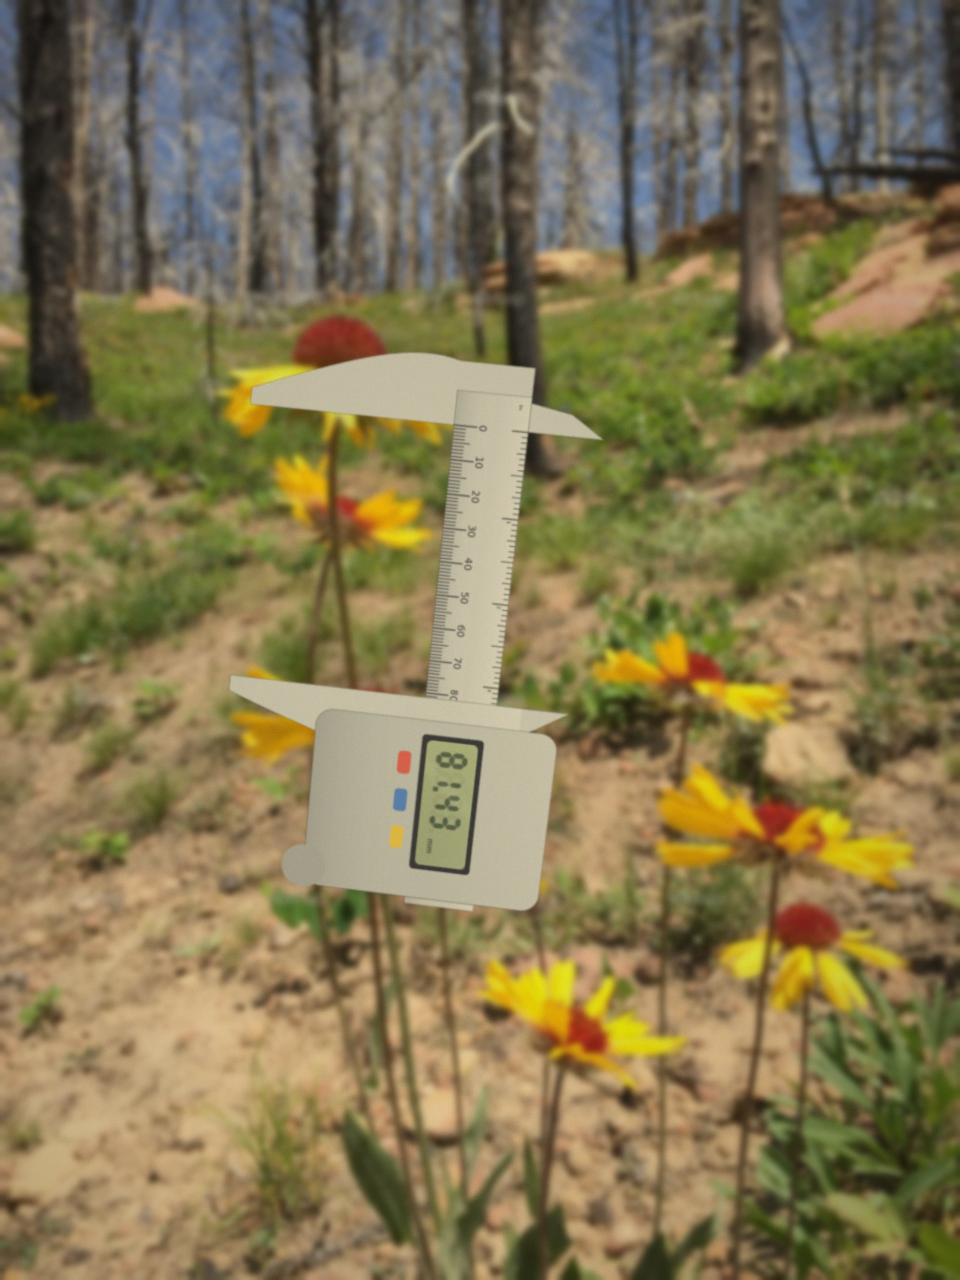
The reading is 81.43 mm
